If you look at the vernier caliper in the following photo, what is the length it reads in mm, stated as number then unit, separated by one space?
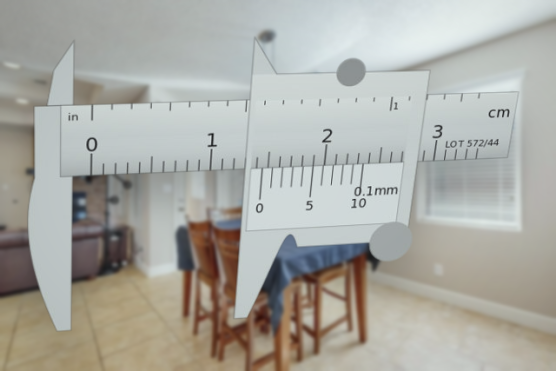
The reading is 14.5 mm
